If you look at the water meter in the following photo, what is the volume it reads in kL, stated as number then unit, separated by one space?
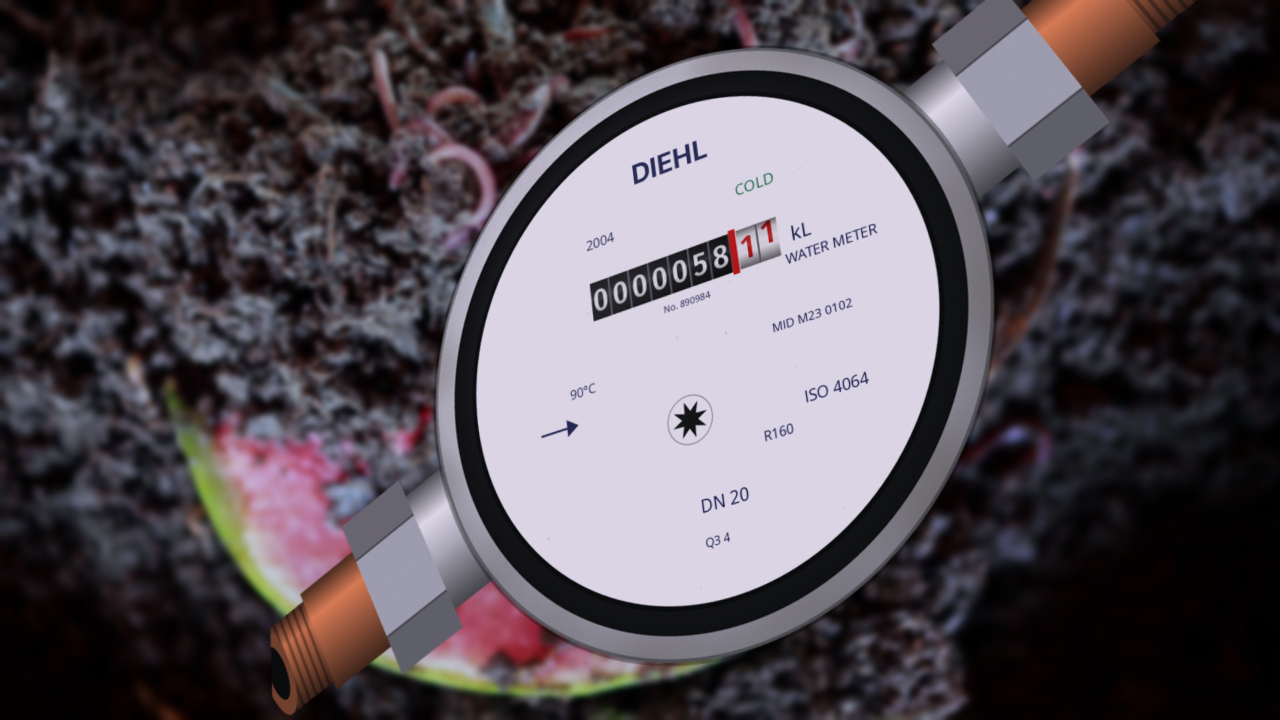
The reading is 58.11 kL
